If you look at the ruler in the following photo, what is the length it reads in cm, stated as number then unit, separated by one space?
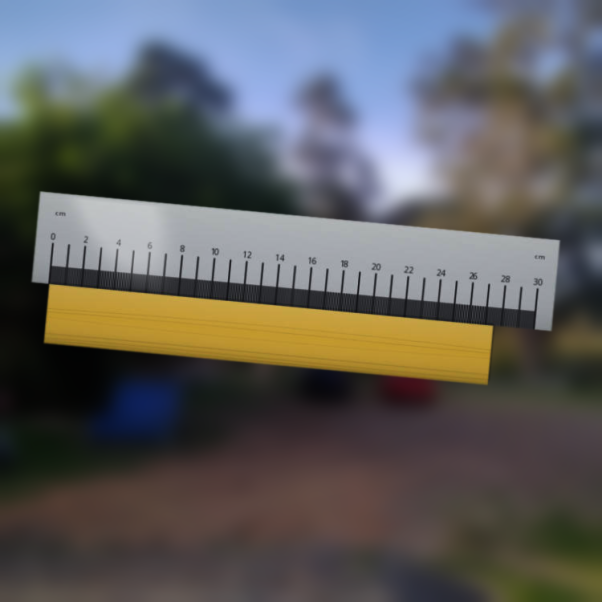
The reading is 27.5 cm
